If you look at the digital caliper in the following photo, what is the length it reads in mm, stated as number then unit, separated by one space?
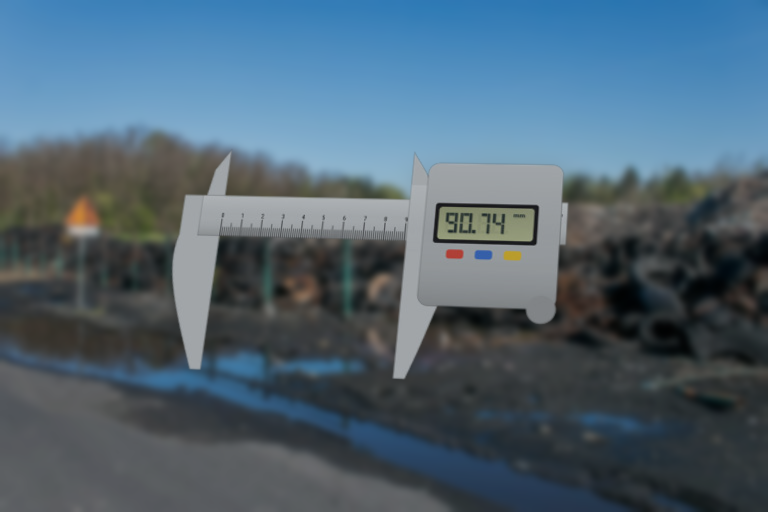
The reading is 90.74 mm
